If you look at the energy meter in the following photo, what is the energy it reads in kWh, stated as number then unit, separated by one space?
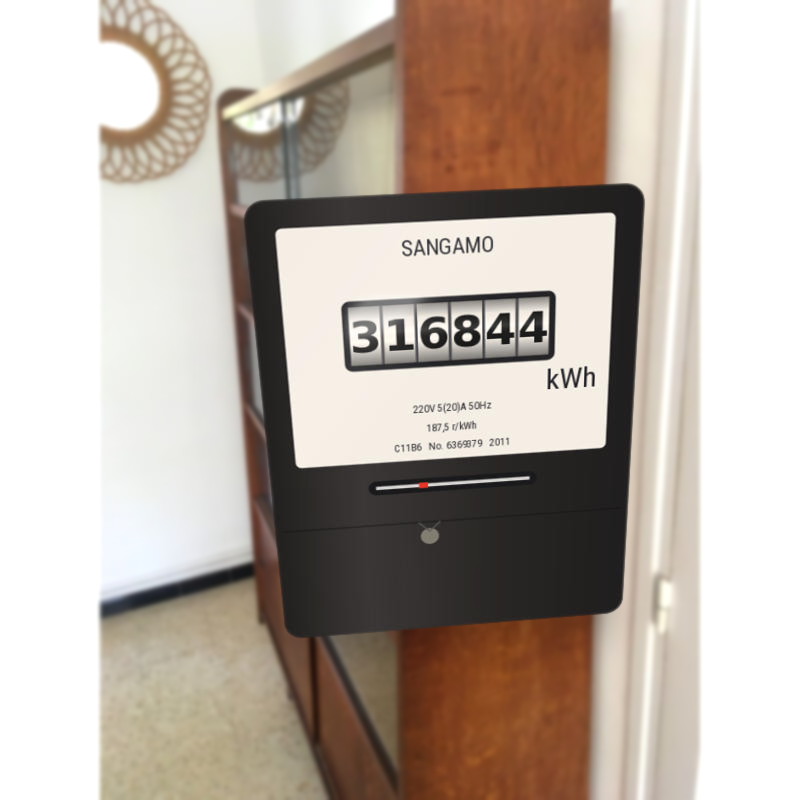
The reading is 316844 kWh
